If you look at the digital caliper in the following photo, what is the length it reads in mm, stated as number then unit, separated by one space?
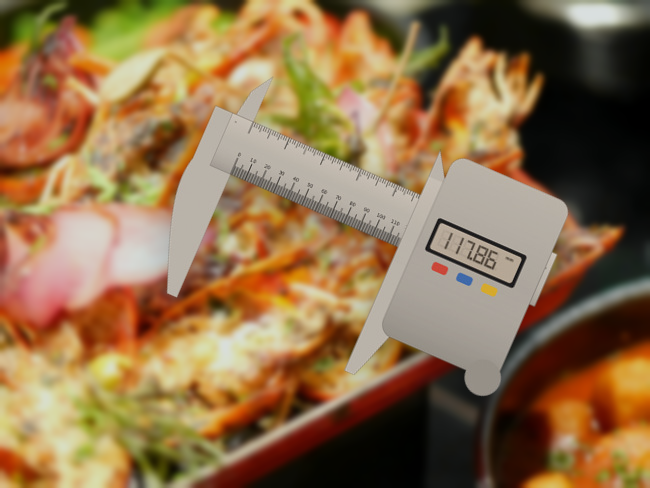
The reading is 117.86 mm
